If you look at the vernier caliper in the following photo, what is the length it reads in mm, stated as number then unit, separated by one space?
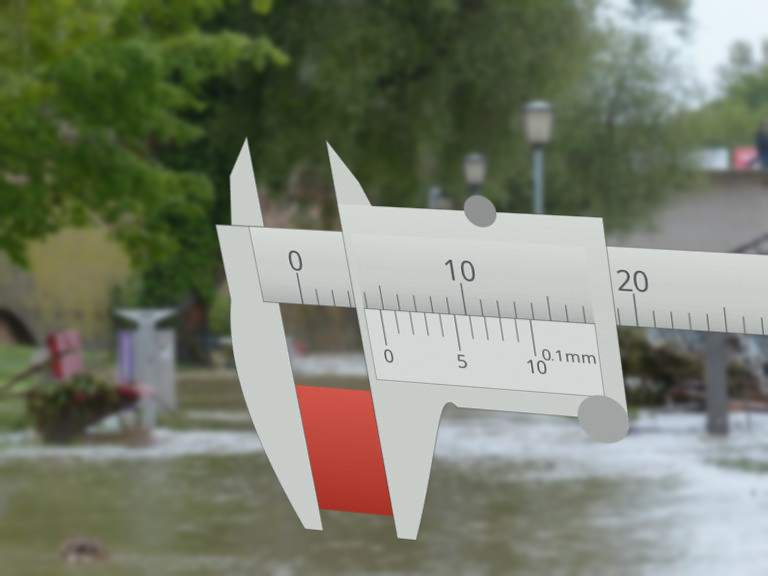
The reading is 4.8 mm
